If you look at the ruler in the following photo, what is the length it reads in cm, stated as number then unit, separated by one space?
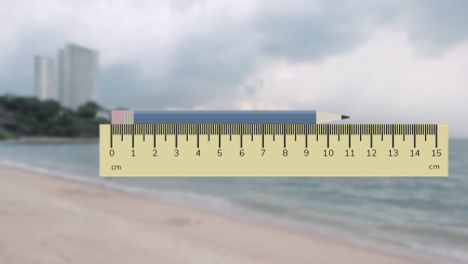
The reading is 11 cm
